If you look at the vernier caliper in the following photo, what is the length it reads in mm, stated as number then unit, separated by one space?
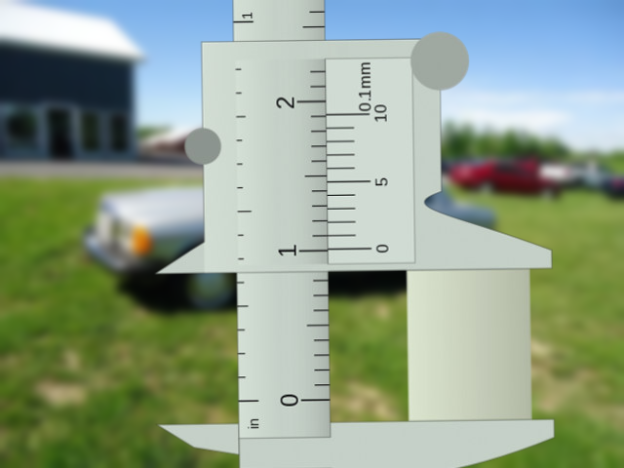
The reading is 10.1 mm
